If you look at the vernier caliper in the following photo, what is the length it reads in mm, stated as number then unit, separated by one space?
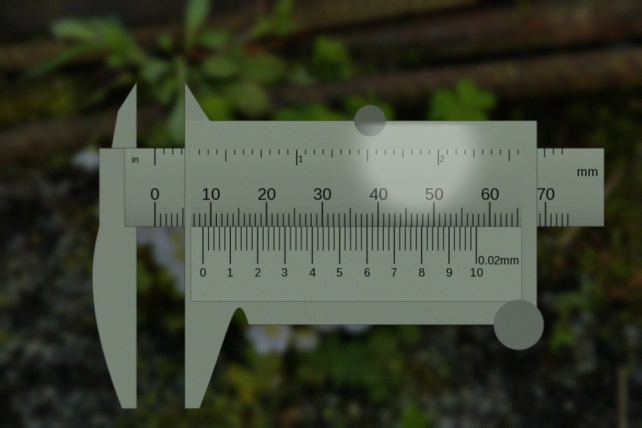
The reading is 8.6 mm
